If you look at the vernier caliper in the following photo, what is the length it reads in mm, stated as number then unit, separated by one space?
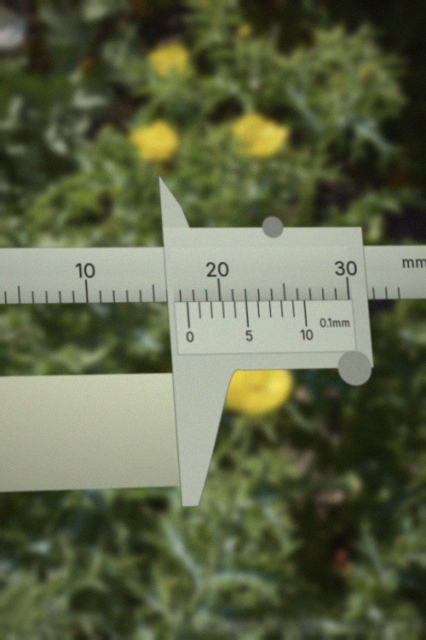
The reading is 17.5 mm
